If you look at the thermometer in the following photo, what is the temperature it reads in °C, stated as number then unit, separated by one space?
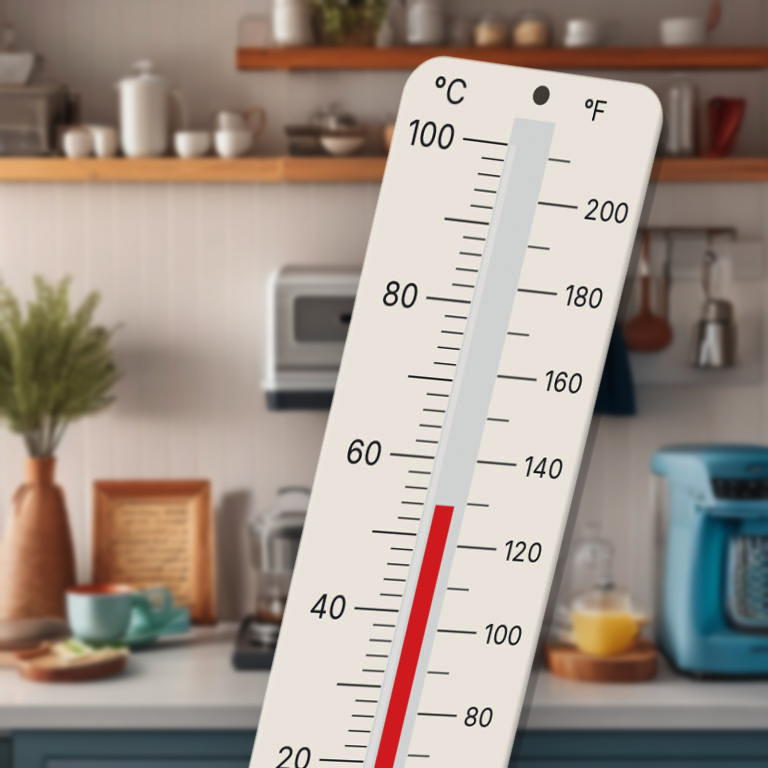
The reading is 54 °C
